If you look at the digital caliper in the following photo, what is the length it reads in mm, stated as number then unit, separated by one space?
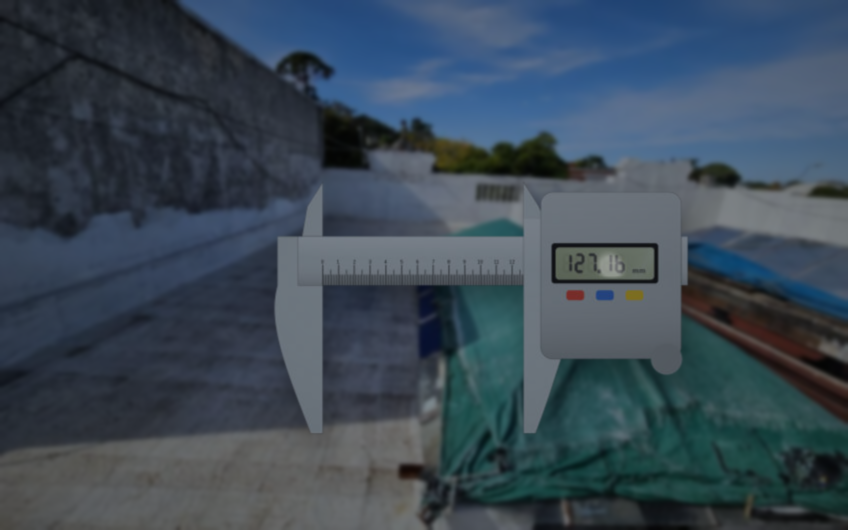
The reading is 127.16 mm
